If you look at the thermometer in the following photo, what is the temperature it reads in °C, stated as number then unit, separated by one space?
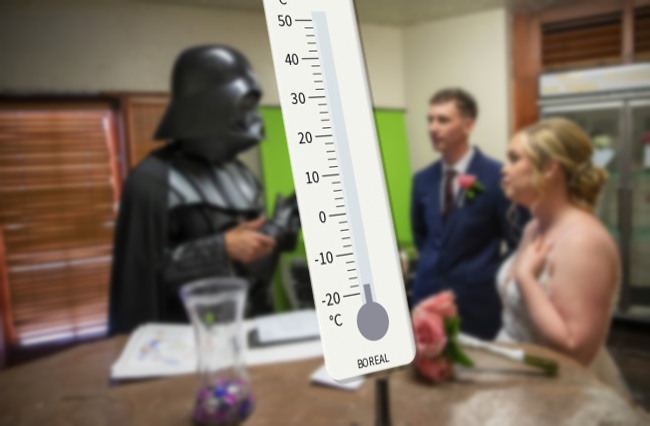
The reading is -18 °C
